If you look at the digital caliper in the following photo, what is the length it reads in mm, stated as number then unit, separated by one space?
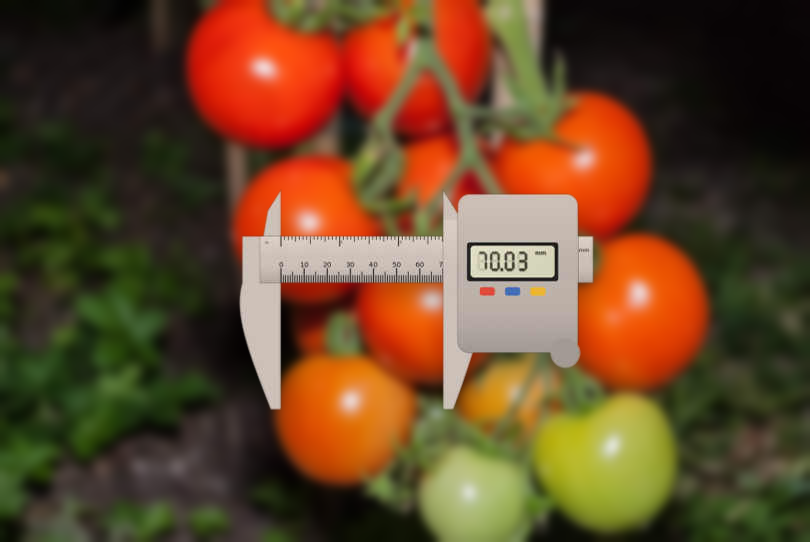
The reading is 70.03 mm
